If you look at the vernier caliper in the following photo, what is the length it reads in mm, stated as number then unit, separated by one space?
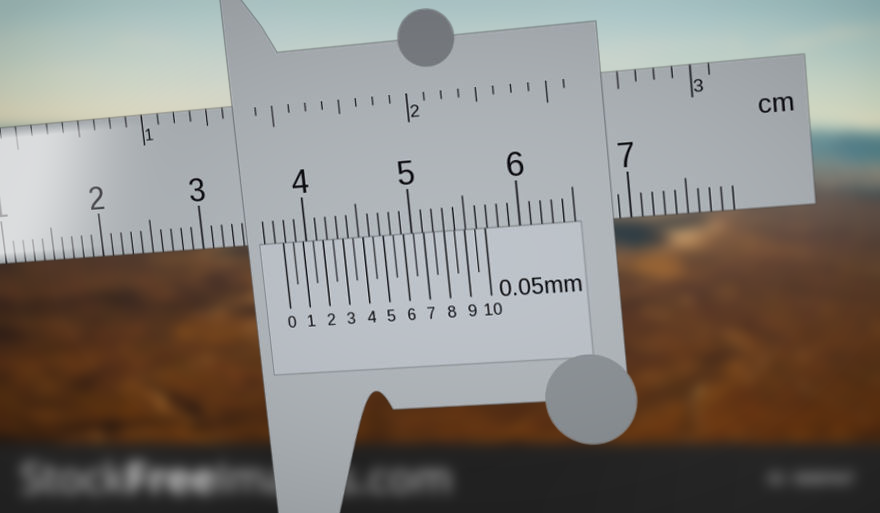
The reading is 37.8 mm
